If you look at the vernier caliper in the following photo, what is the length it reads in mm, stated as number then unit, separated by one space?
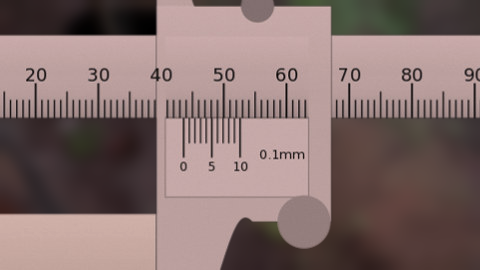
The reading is 43.6 mm
